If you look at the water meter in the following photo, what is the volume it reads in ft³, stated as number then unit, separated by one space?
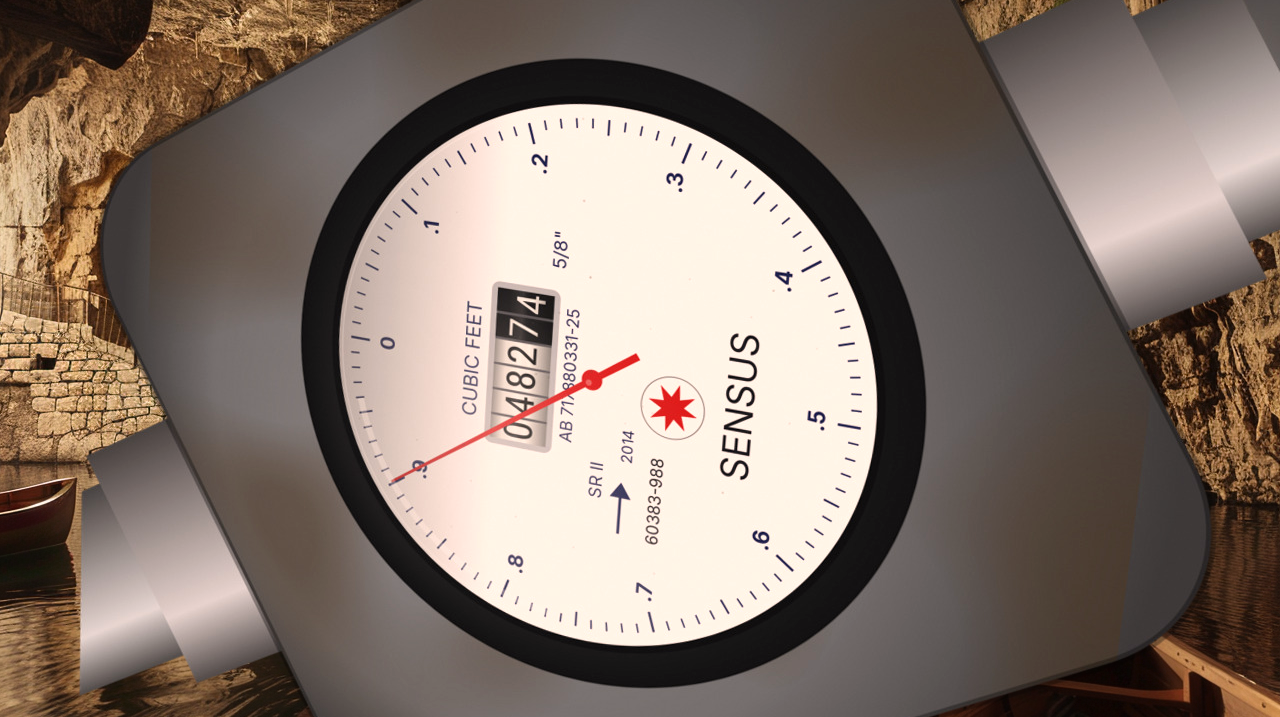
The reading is 48273.90 ft³
